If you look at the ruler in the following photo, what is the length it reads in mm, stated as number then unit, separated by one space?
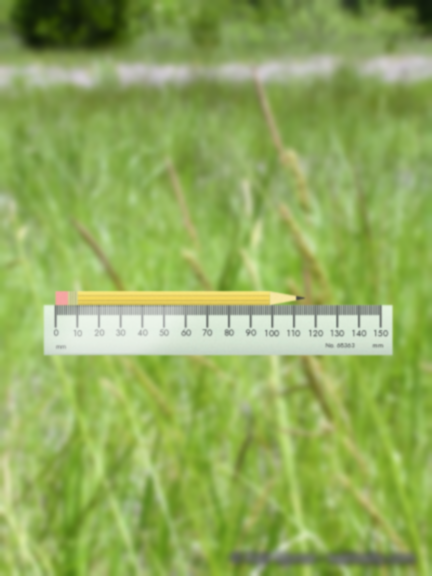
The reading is 115 mm
